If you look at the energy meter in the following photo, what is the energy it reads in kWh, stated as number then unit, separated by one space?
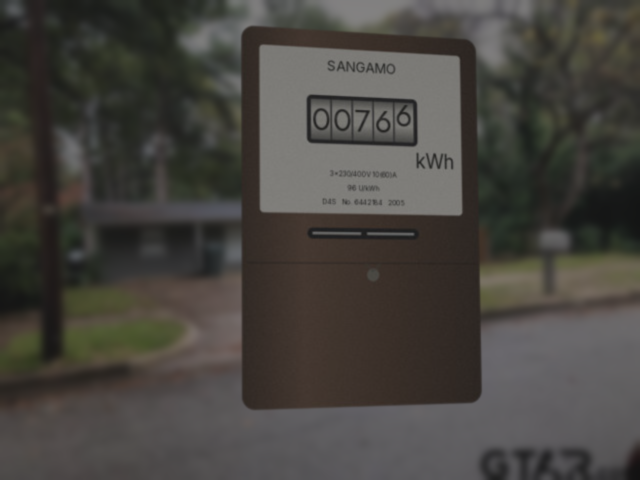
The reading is 766 kWh
